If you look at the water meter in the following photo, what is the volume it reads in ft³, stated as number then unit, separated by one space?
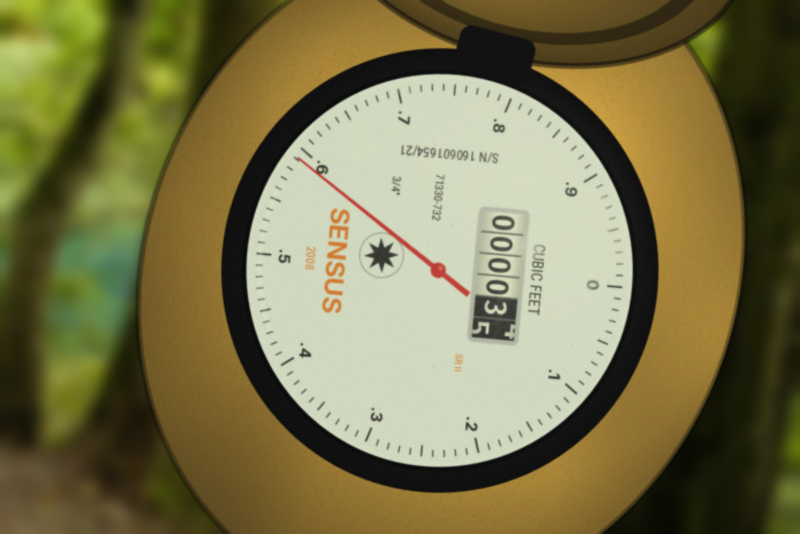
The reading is 34.59 ft³
